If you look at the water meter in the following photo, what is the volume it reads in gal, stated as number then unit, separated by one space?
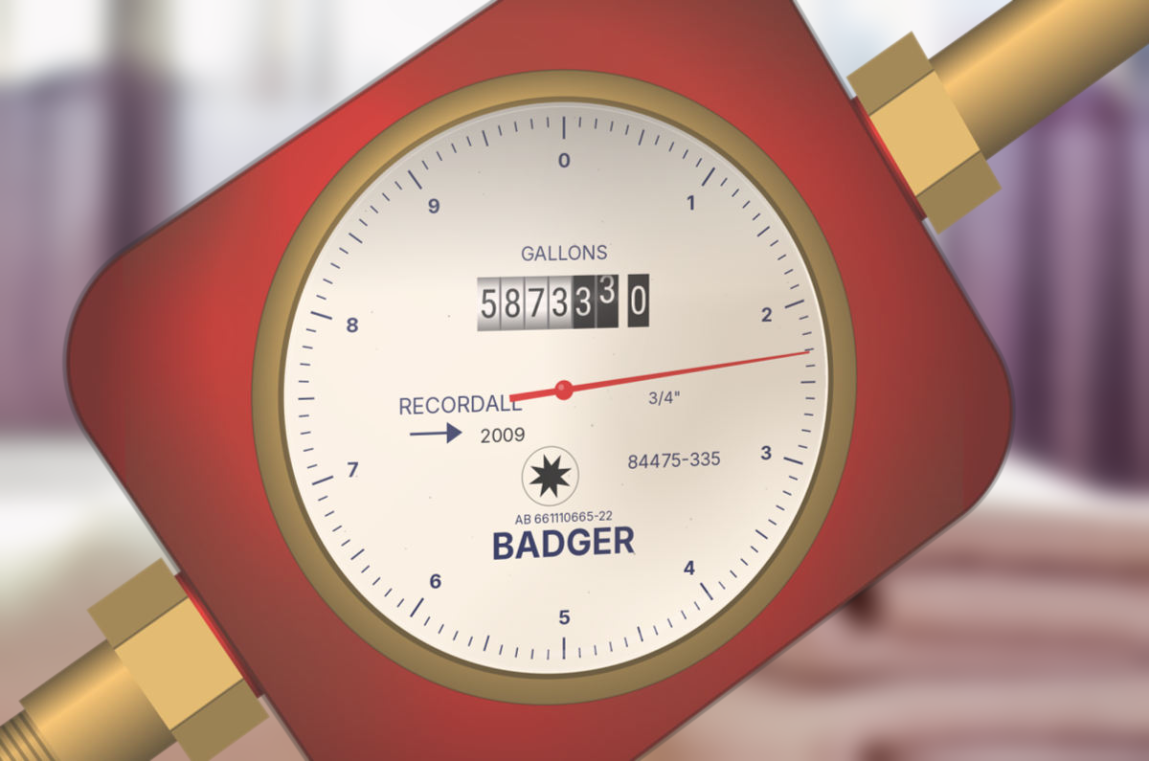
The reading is 5873332.3 gal
